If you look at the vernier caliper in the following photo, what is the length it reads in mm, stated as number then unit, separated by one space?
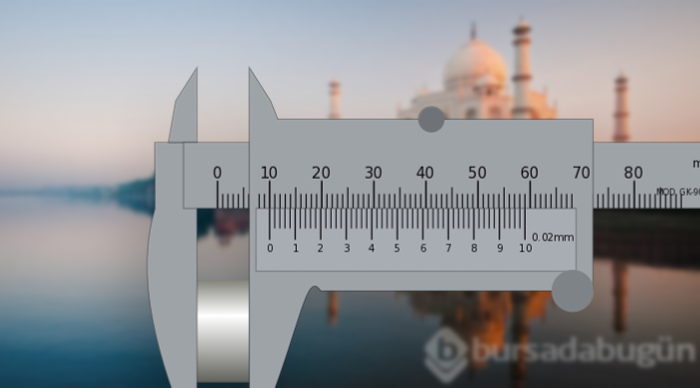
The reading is 10.0 mm
